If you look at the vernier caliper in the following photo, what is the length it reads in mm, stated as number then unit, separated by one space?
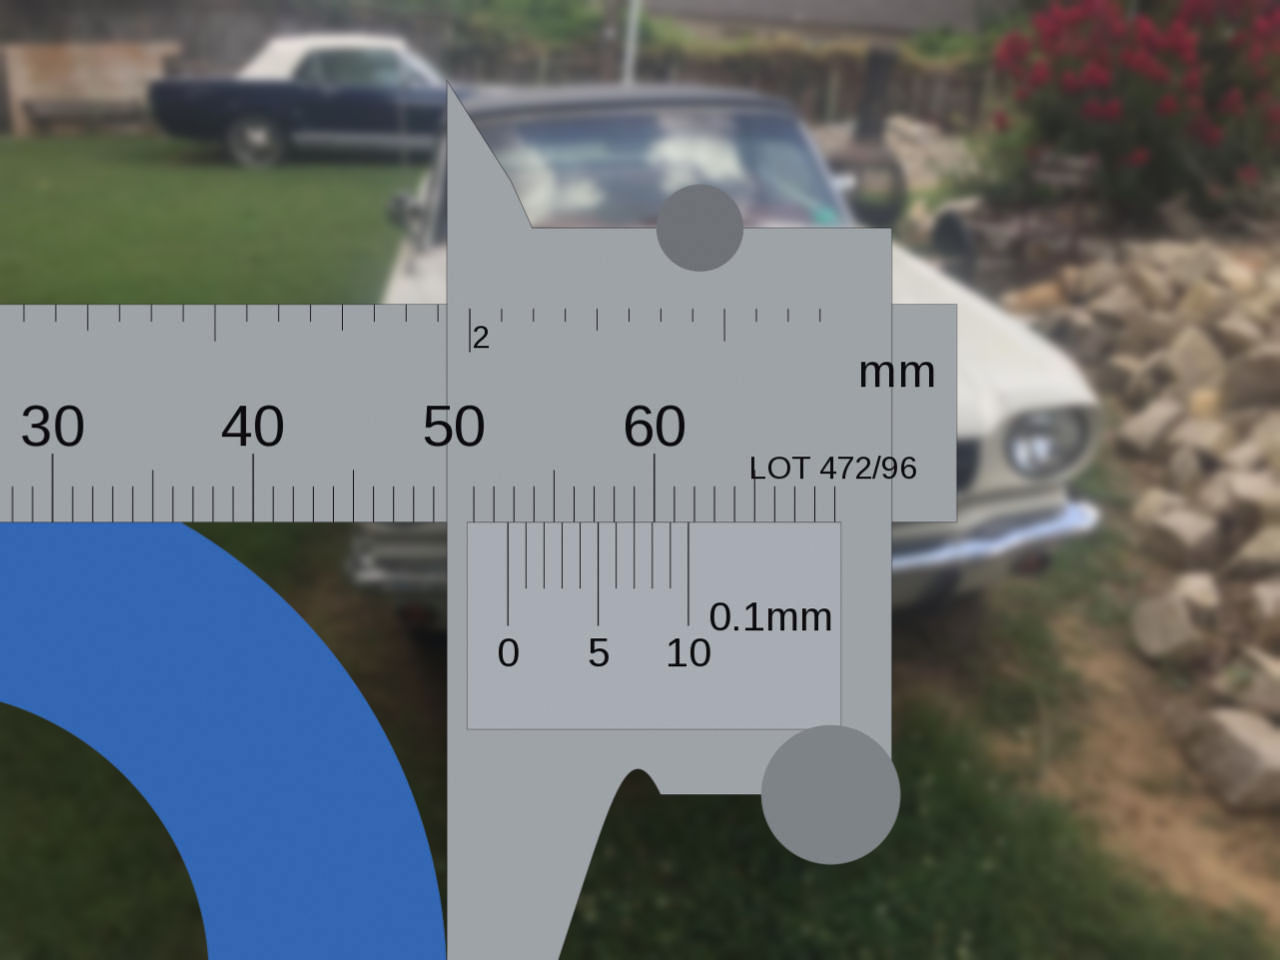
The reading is 52.7 mm
